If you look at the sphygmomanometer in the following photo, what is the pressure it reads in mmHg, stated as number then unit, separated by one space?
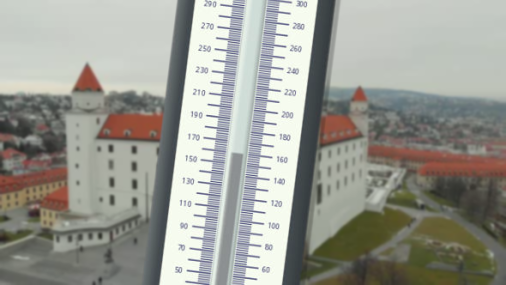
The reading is 160 mmHg
